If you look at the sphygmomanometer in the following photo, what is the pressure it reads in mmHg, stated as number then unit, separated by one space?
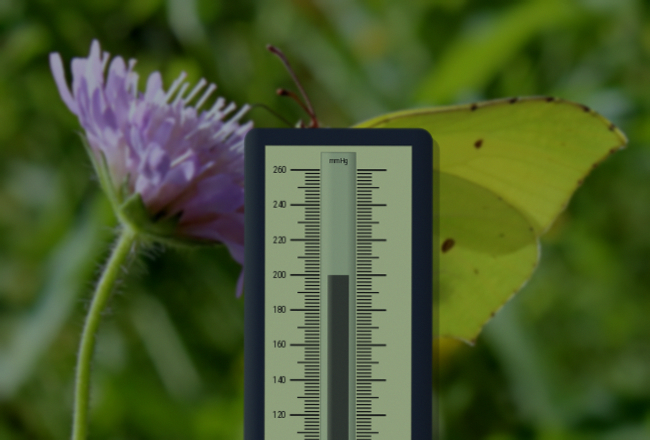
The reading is 200 mmHg
